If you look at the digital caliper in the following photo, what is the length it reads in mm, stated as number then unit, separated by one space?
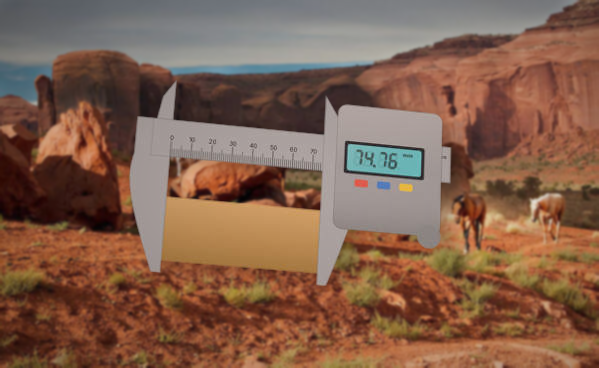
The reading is 74.76 mm
